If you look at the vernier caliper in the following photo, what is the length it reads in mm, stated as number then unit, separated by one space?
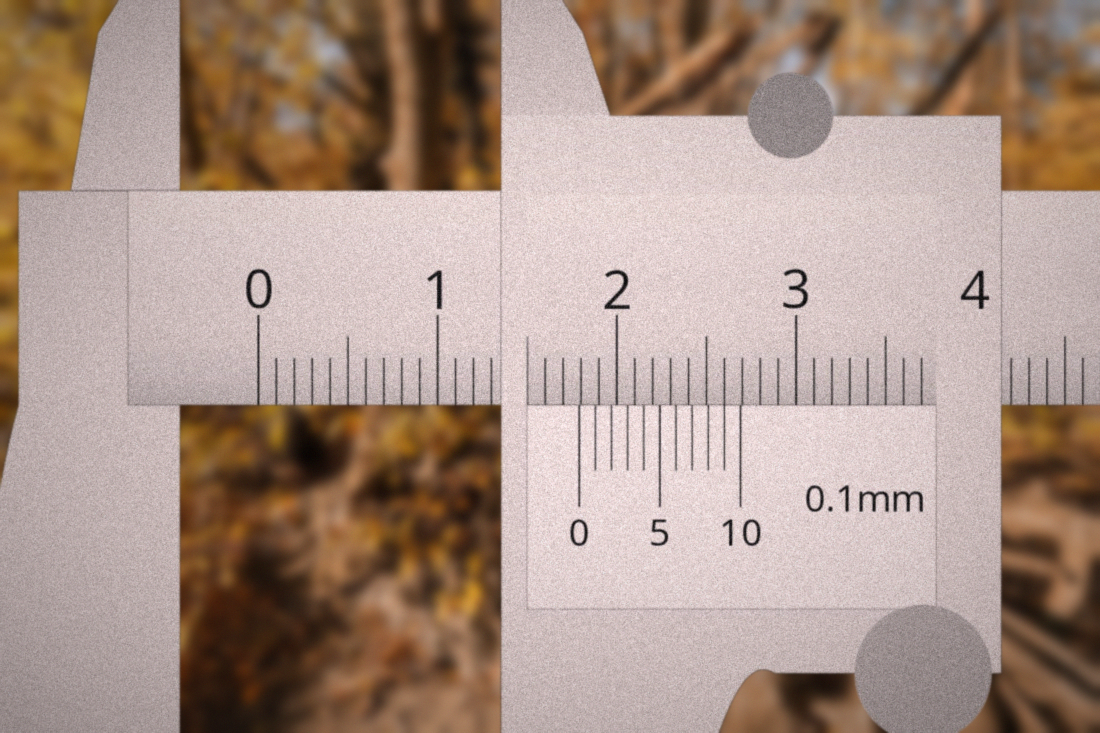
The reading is 17.9 mm
